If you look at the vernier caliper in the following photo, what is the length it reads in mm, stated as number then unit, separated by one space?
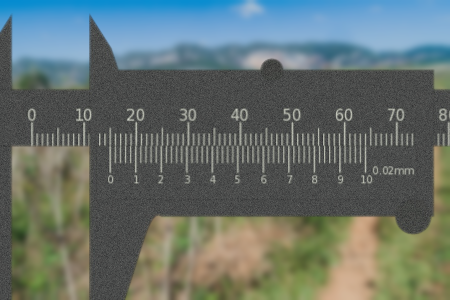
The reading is 15.0 mm
